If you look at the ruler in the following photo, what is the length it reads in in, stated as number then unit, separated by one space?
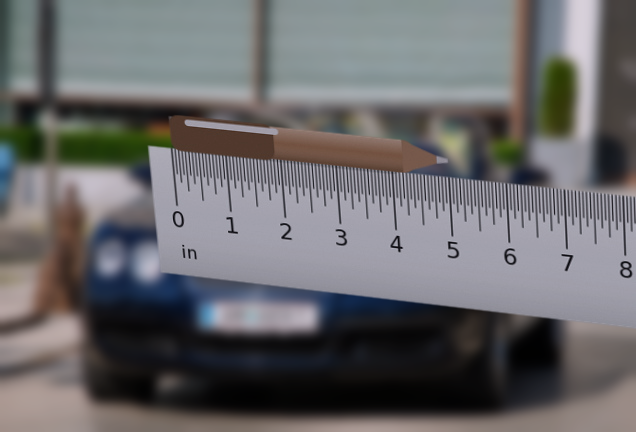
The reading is 5 in
